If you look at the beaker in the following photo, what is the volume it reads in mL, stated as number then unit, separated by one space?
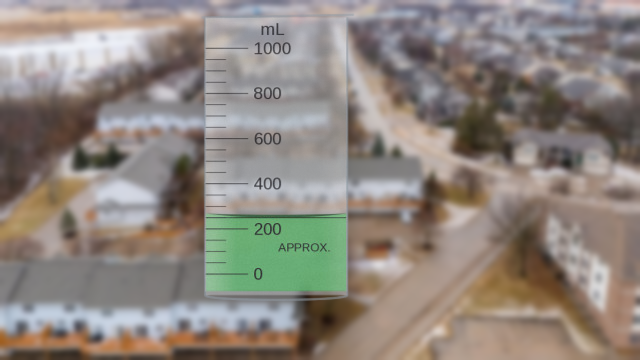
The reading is 250 mL
